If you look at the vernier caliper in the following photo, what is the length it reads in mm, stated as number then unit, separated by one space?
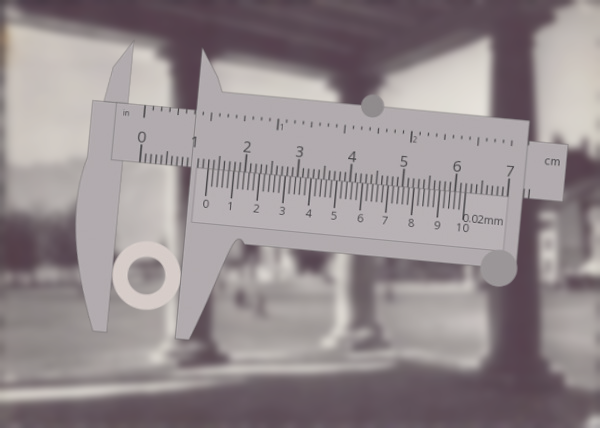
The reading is 13.0 mm
